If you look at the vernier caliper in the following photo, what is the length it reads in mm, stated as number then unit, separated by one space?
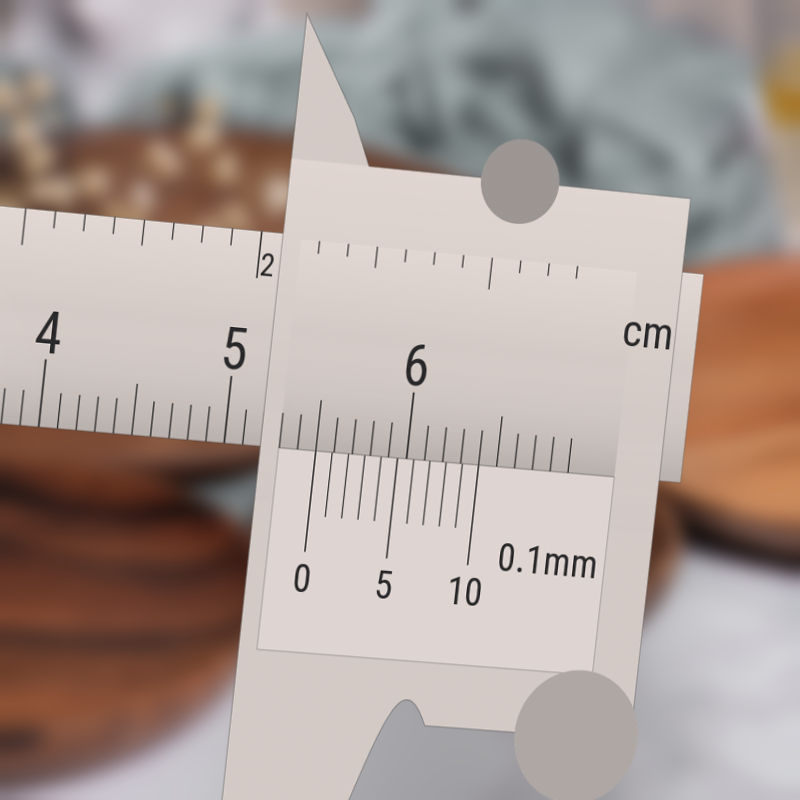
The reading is 55.0 mm
